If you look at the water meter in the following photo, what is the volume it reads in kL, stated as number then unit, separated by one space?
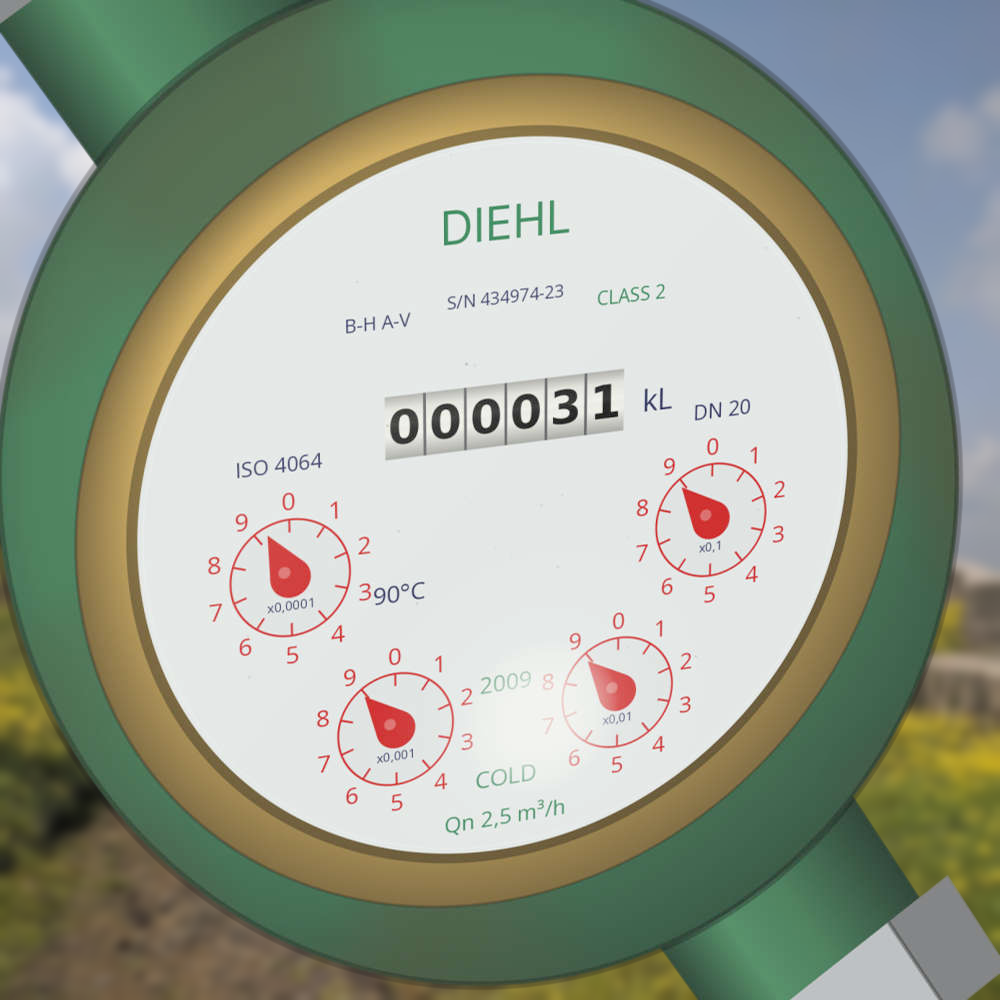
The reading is 31.8889 kL
